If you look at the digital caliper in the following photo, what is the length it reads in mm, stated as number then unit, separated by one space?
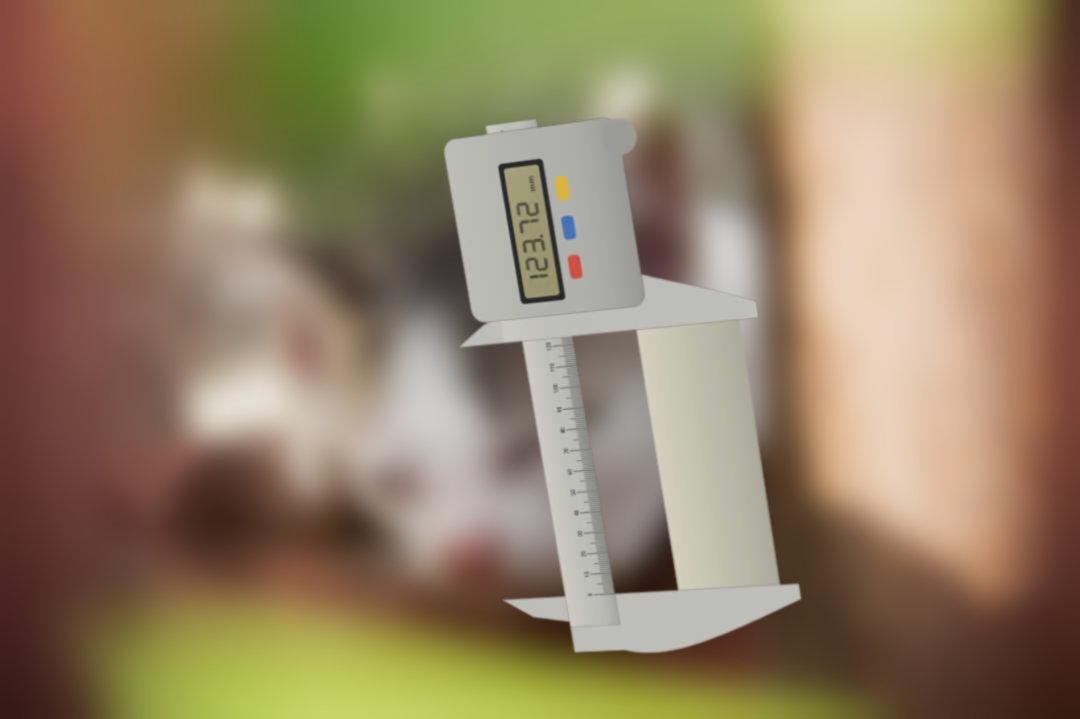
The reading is 123.72 mm
